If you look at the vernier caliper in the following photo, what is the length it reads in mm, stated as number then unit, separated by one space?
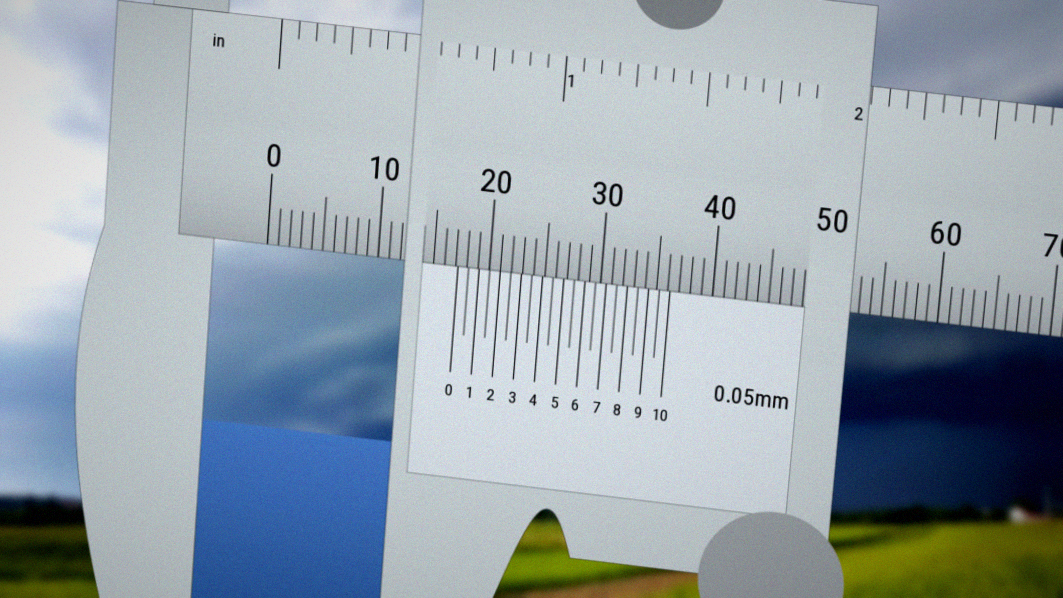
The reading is 17.2 mm
